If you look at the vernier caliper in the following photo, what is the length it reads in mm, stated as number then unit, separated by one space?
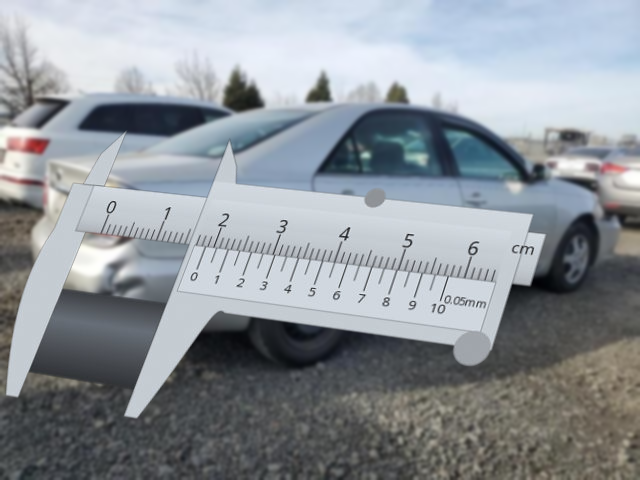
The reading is 18.6 mm
